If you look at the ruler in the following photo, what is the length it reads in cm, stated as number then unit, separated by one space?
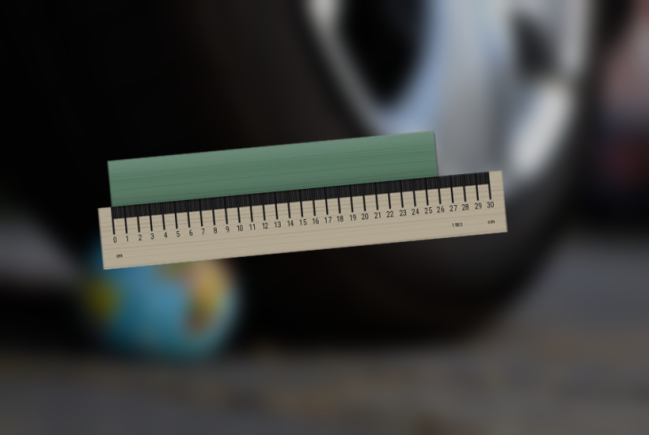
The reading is 26 cm
